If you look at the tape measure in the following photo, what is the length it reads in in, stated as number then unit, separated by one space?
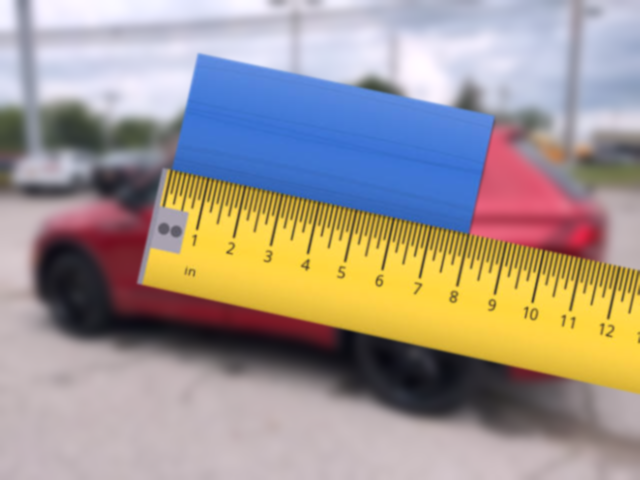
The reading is 8 in
